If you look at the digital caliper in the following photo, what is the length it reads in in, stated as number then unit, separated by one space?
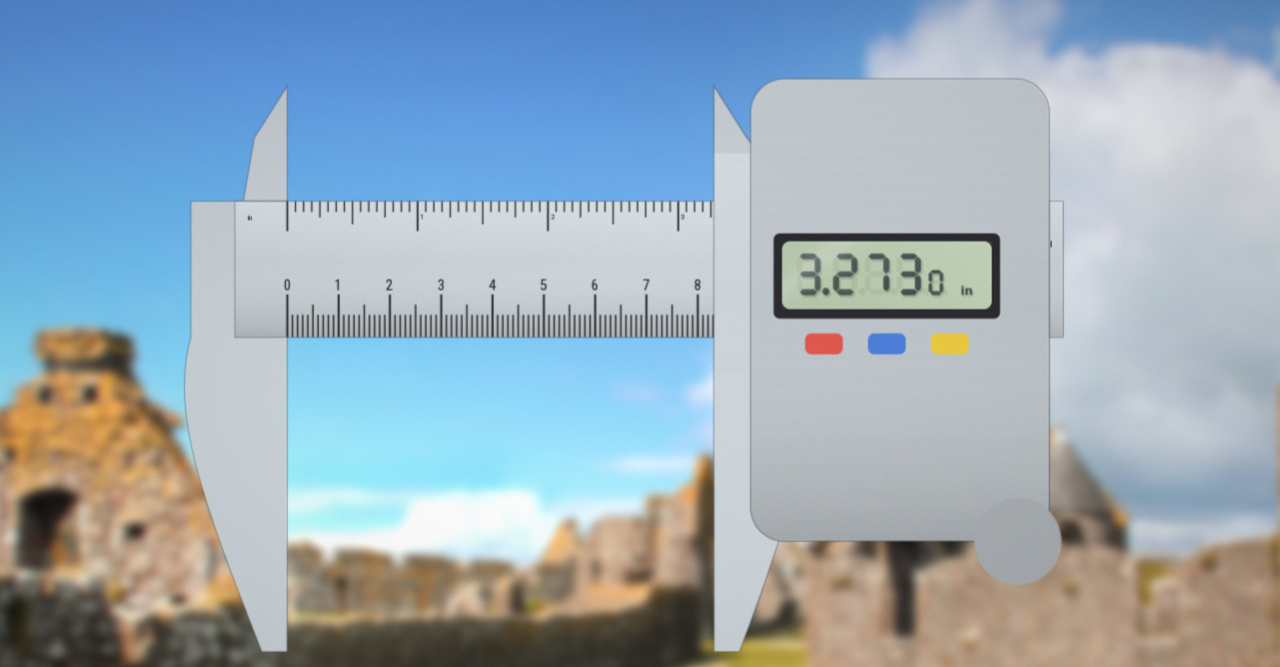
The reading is 3.2730 in
